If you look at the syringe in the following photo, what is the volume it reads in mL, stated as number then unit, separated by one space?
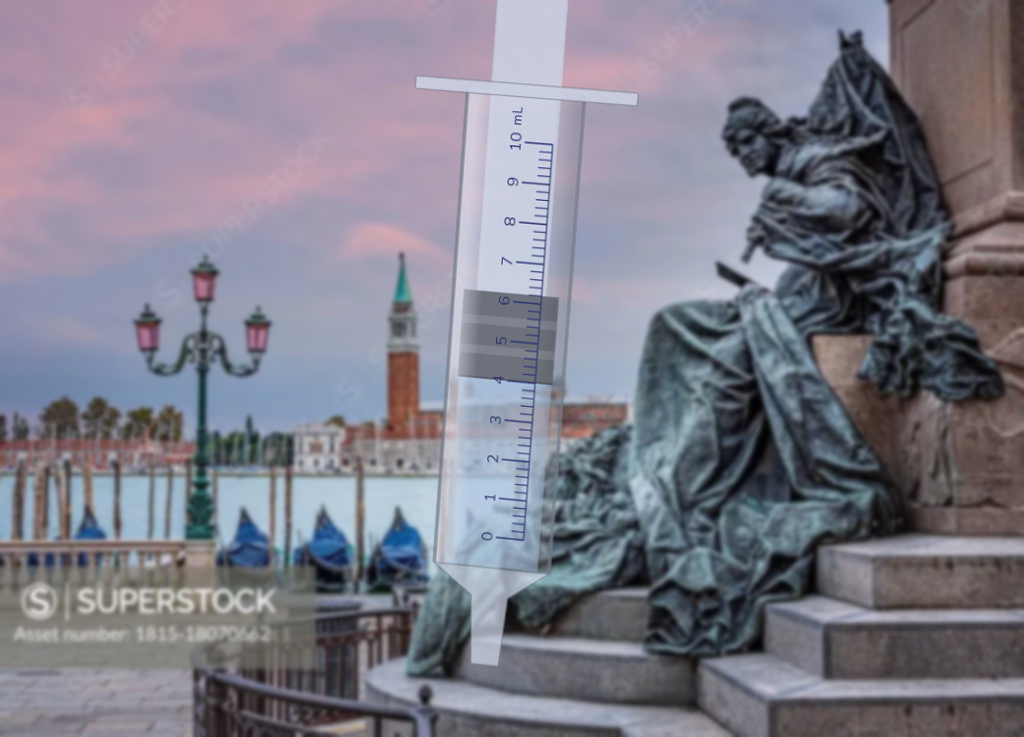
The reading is 4 mL
